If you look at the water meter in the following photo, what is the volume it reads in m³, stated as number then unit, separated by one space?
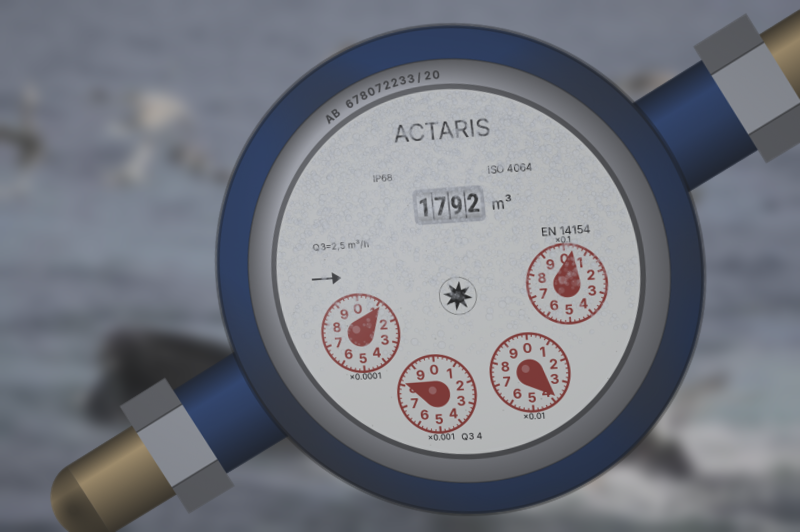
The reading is 1792.0381 m³
